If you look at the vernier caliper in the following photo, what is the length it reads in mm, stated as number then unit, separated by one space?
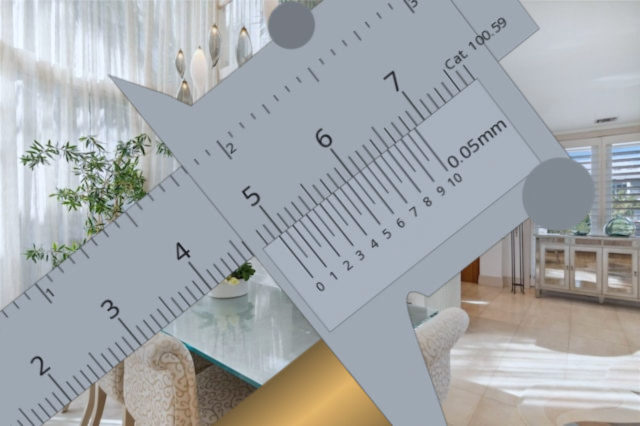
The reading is 49.6 mm
